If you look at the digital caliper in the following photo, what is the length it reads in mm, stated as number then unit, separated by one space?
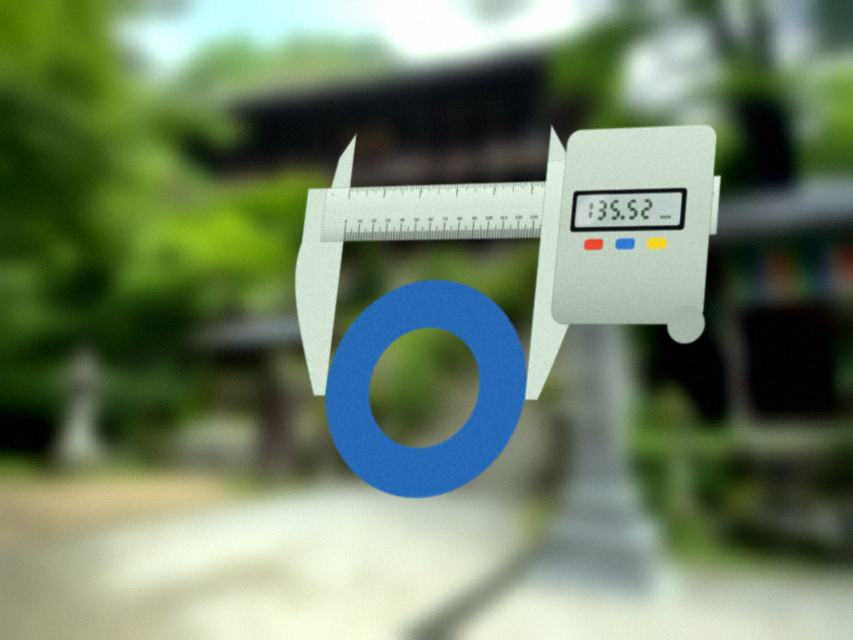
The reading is 135.52 mm
